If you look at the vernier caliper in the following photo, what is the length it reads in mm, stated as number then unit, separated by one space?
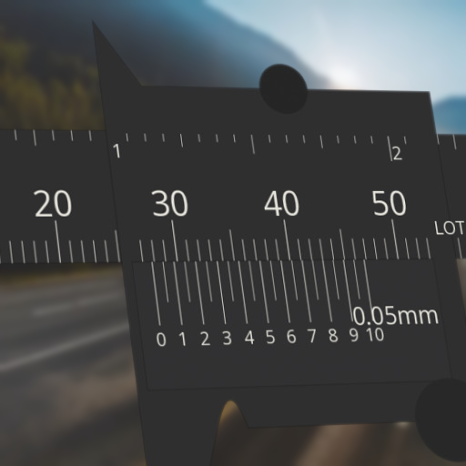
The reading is 27.8 mm
